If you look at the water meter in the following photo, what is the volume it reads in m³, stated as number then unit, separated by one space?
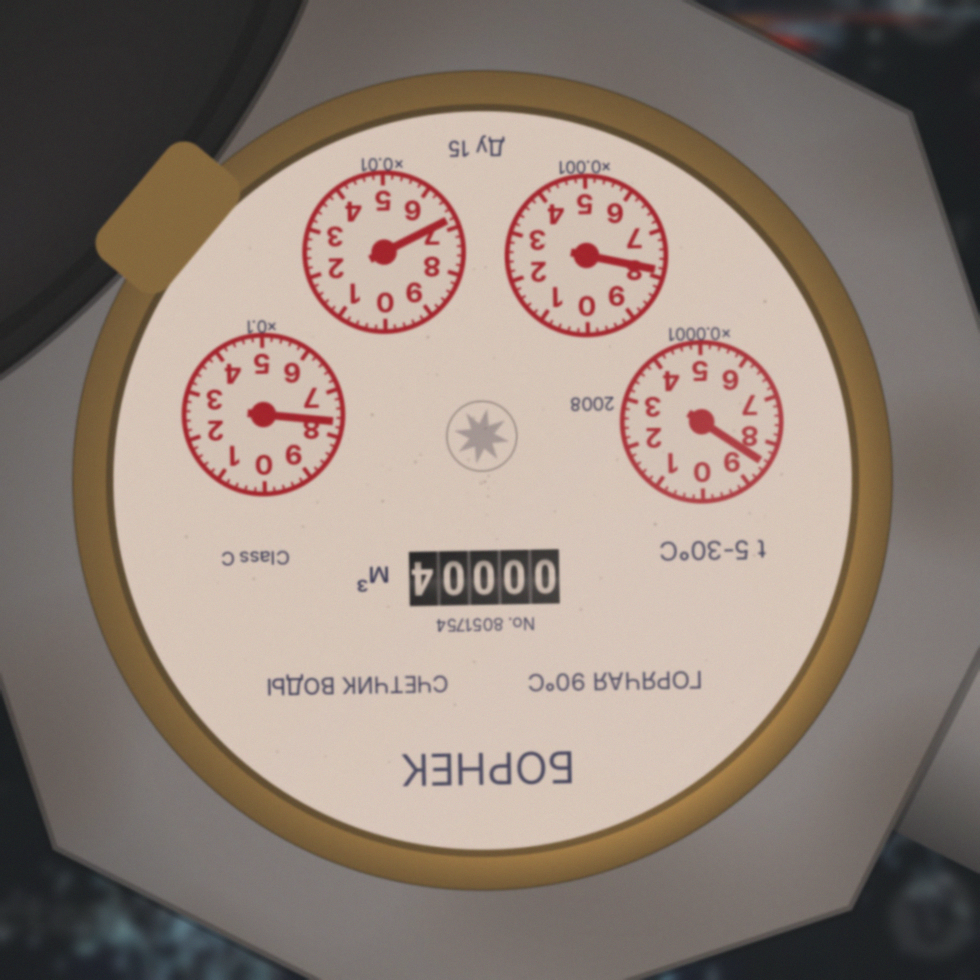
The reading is 4.7678 m³
